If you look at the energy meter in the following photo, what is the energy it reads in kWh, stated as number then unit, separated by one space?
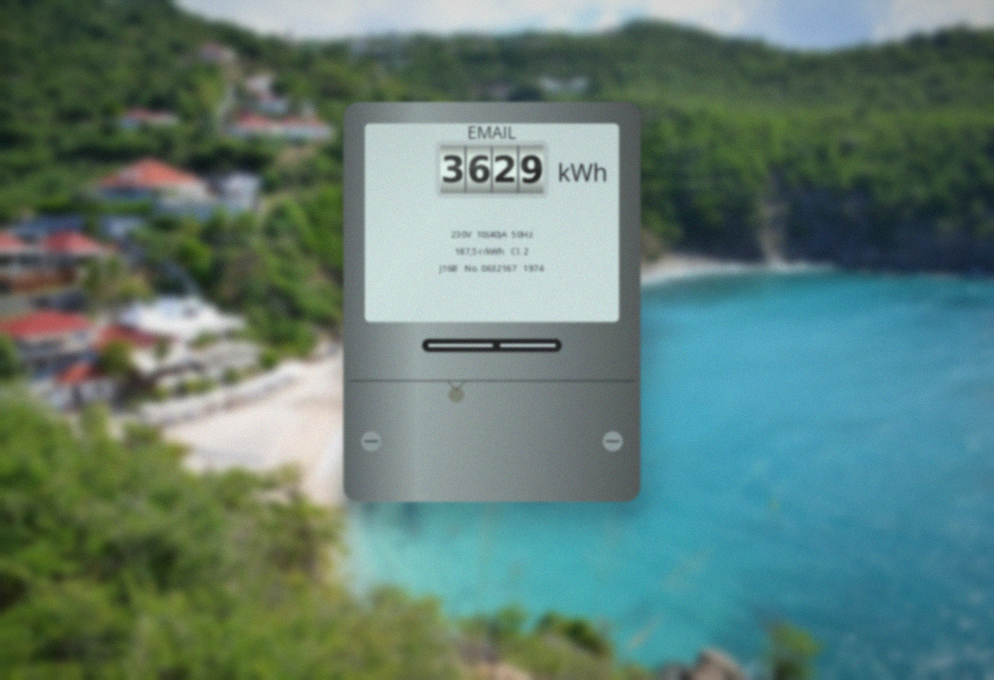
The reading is 3629 kWh
